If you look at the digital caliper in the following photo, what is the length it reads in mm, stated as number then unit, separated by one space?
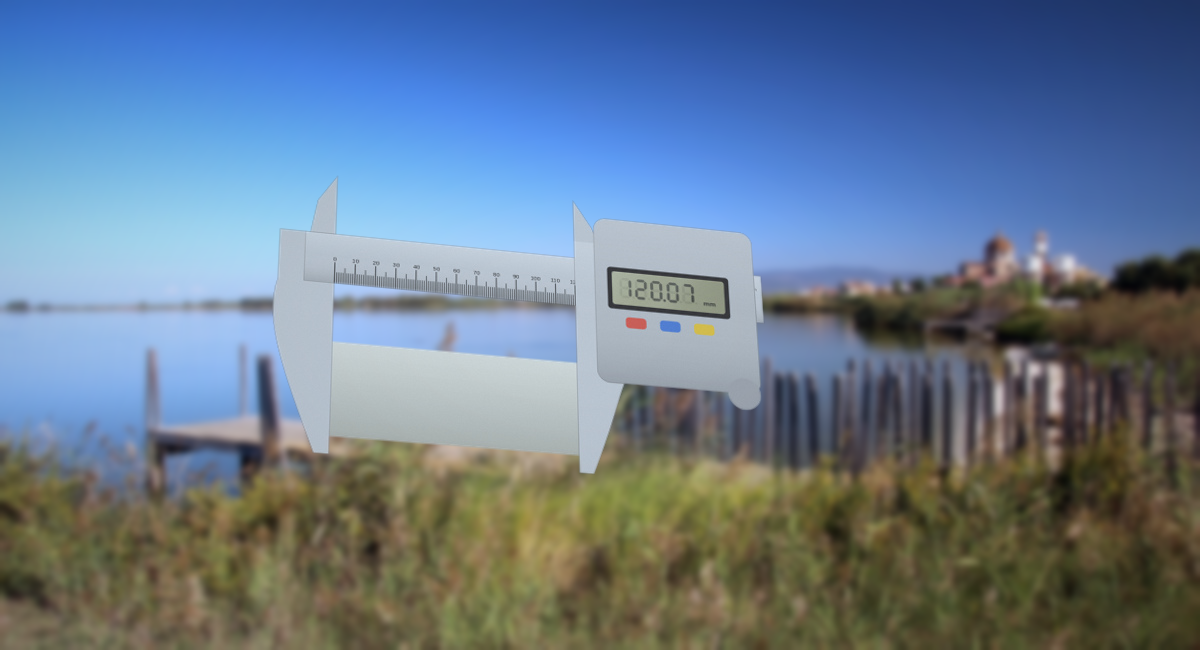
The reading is 120.07 mm
